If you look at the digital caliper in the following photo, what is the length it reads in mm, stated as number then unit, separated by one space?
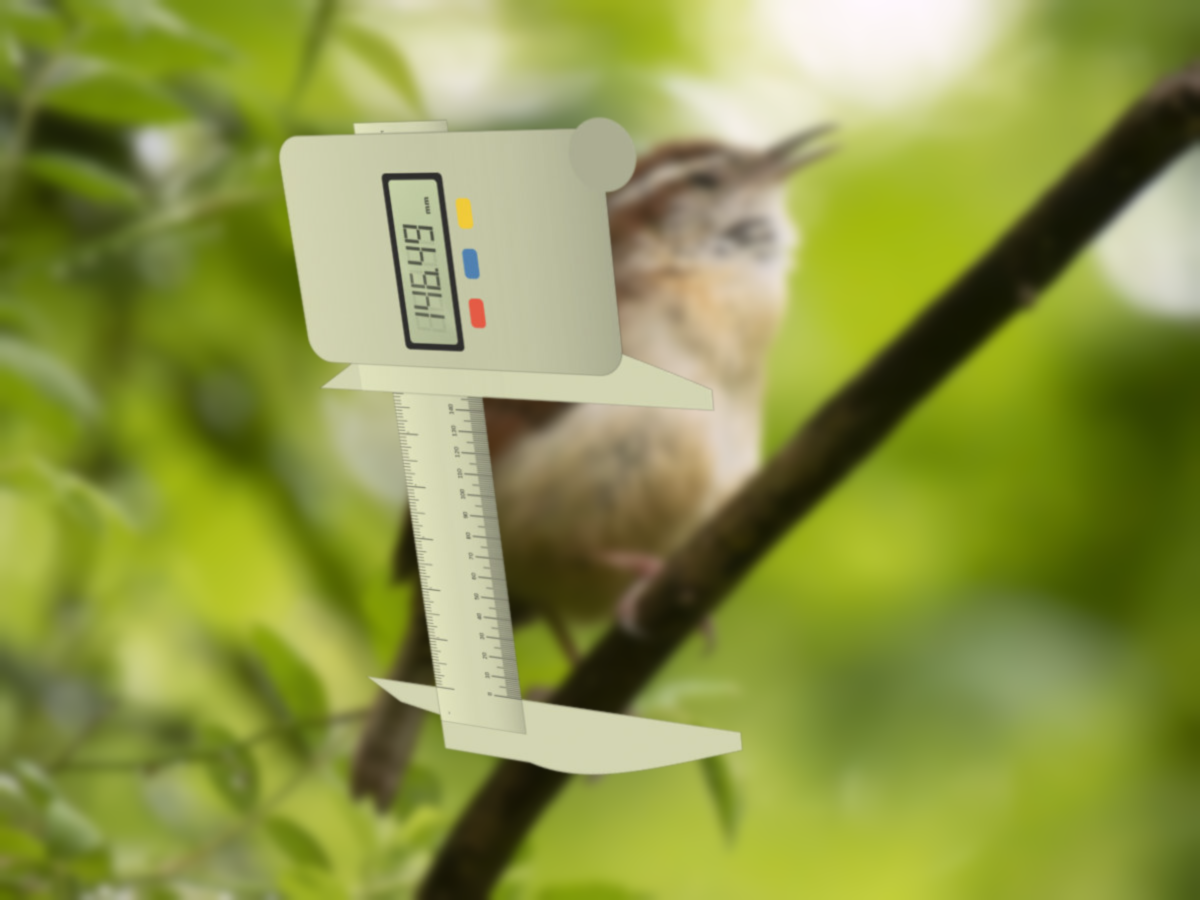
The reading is 146.49 mm
